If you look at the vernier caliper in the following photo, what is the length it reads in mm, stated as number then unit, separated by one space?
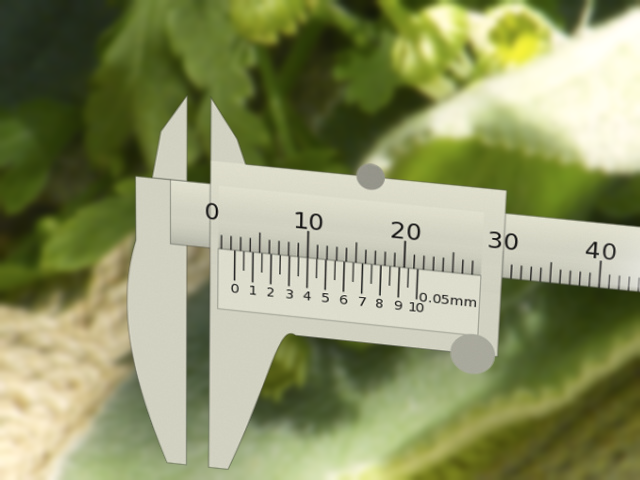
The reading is 2.4 mm
